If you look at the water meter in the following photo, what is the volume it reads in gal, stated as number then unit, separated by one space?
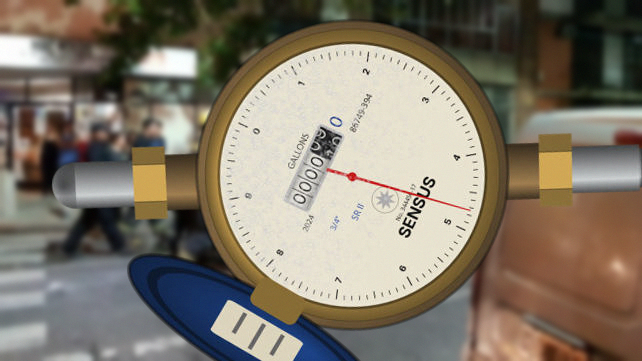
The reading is 94.7 gal
